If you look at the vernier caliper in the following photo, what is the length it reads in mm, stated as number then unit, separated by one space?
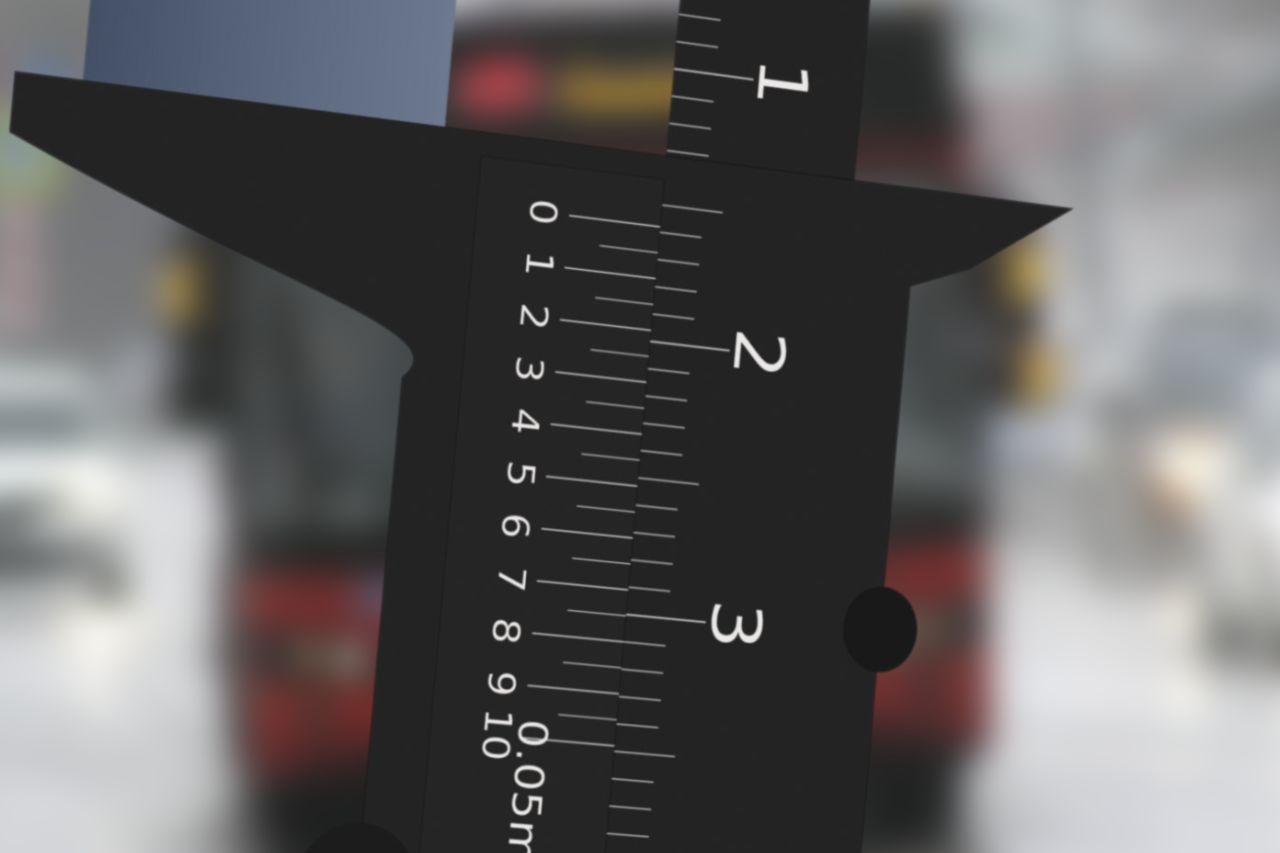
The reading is 15.8 mm
